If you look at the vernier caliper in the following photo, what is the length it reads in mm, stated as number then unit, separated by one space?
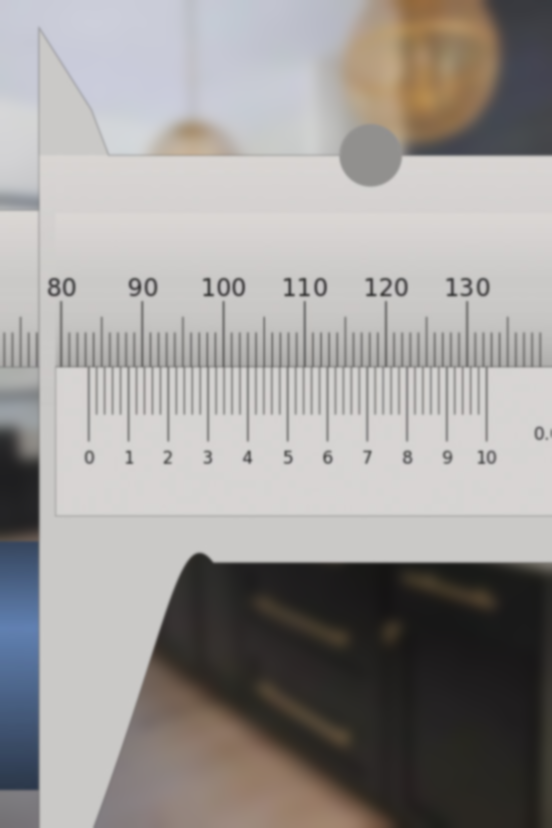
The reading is 83.4 mm
